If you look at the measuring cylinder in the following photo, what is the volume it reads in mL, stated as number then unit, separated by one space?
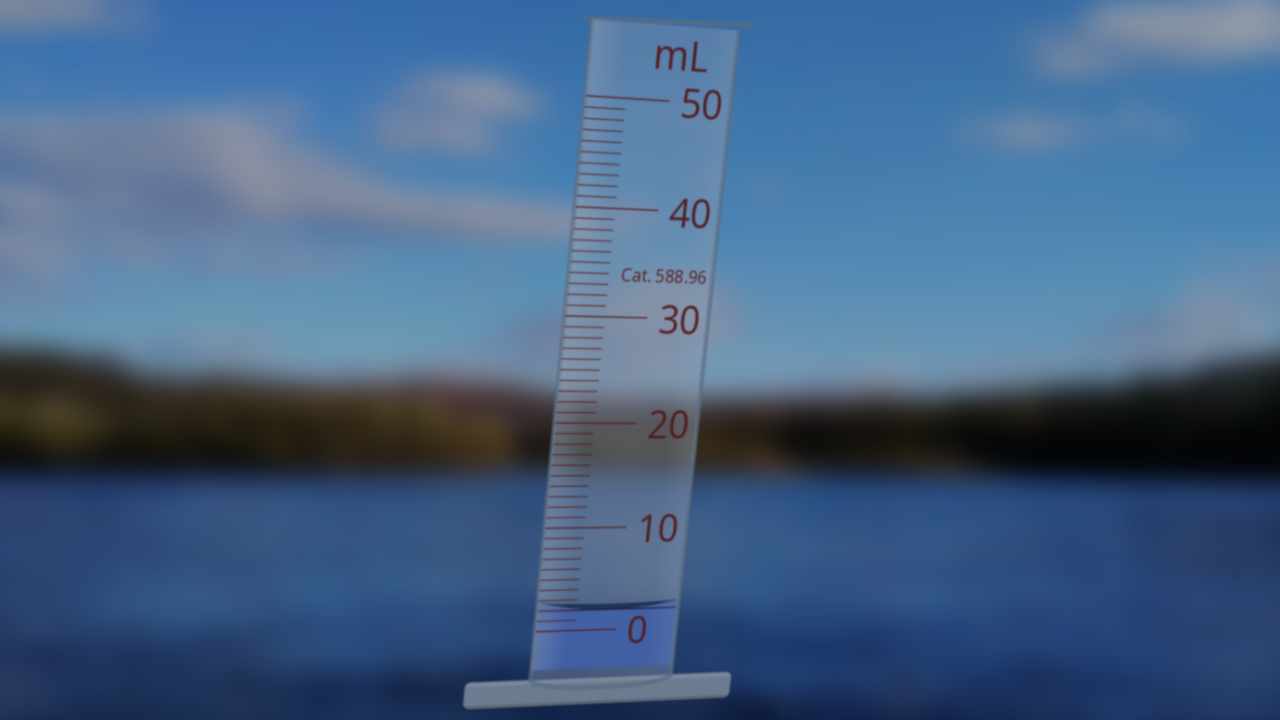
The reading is 2 mL
